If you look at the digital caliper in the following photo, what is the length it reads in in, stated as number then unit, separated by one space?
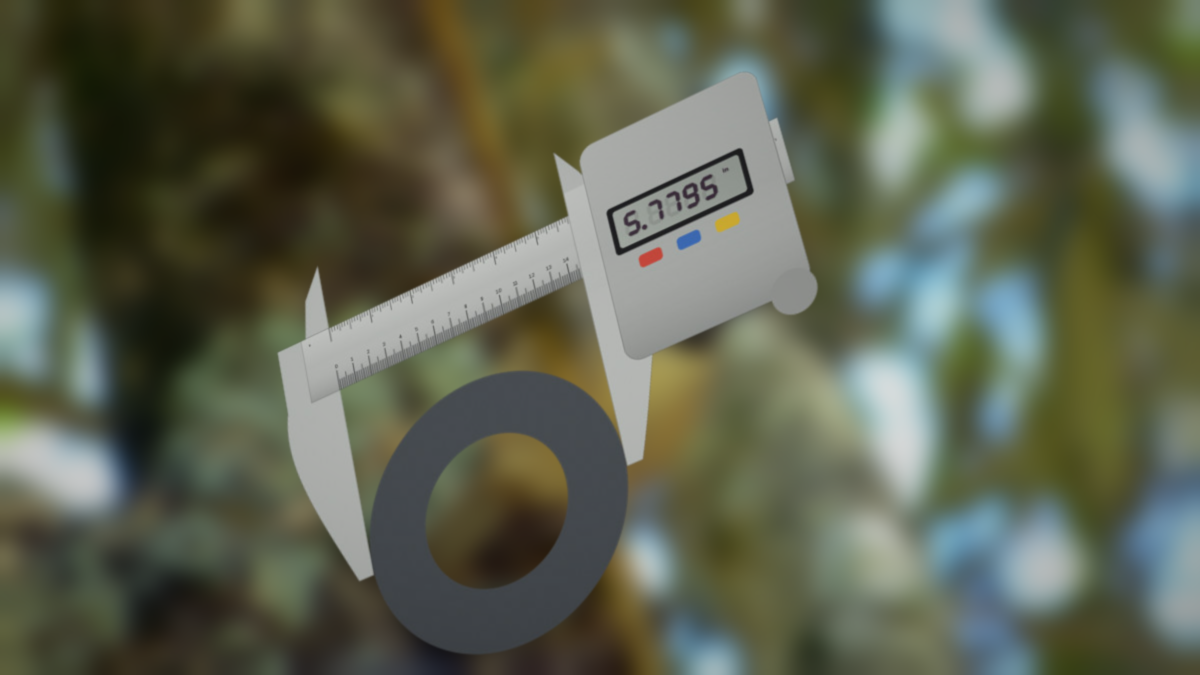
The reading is 5.7795 in
